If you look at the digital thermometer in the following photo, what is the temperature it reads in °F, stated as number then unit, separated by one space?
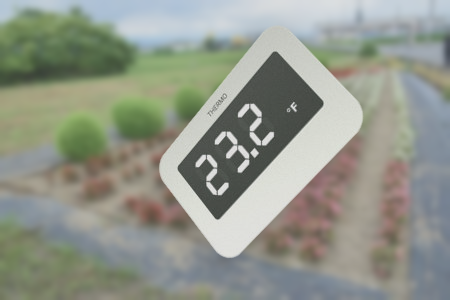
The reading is 23.2 °F
